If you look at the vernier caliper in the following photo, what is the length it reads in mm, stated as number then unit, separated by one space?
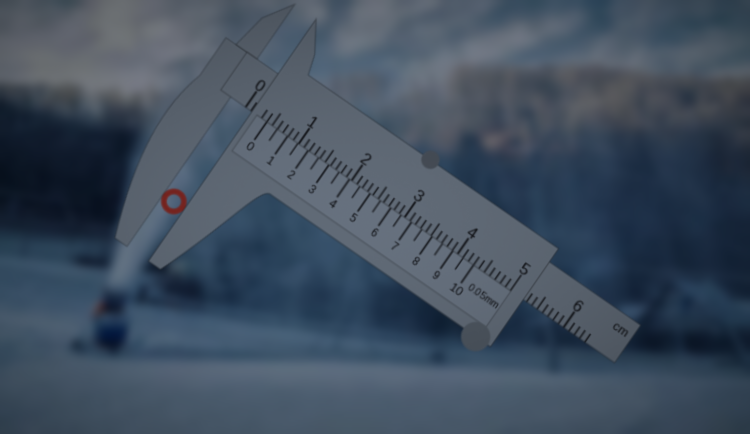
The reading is 4.0 mm
